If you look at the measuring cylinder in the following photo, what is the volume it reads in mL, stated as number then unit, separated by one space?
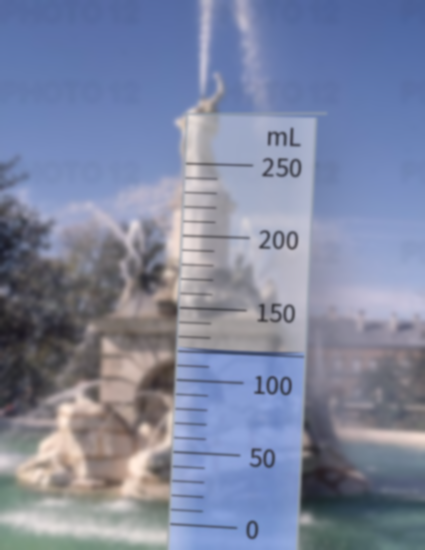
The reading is 120 mL
